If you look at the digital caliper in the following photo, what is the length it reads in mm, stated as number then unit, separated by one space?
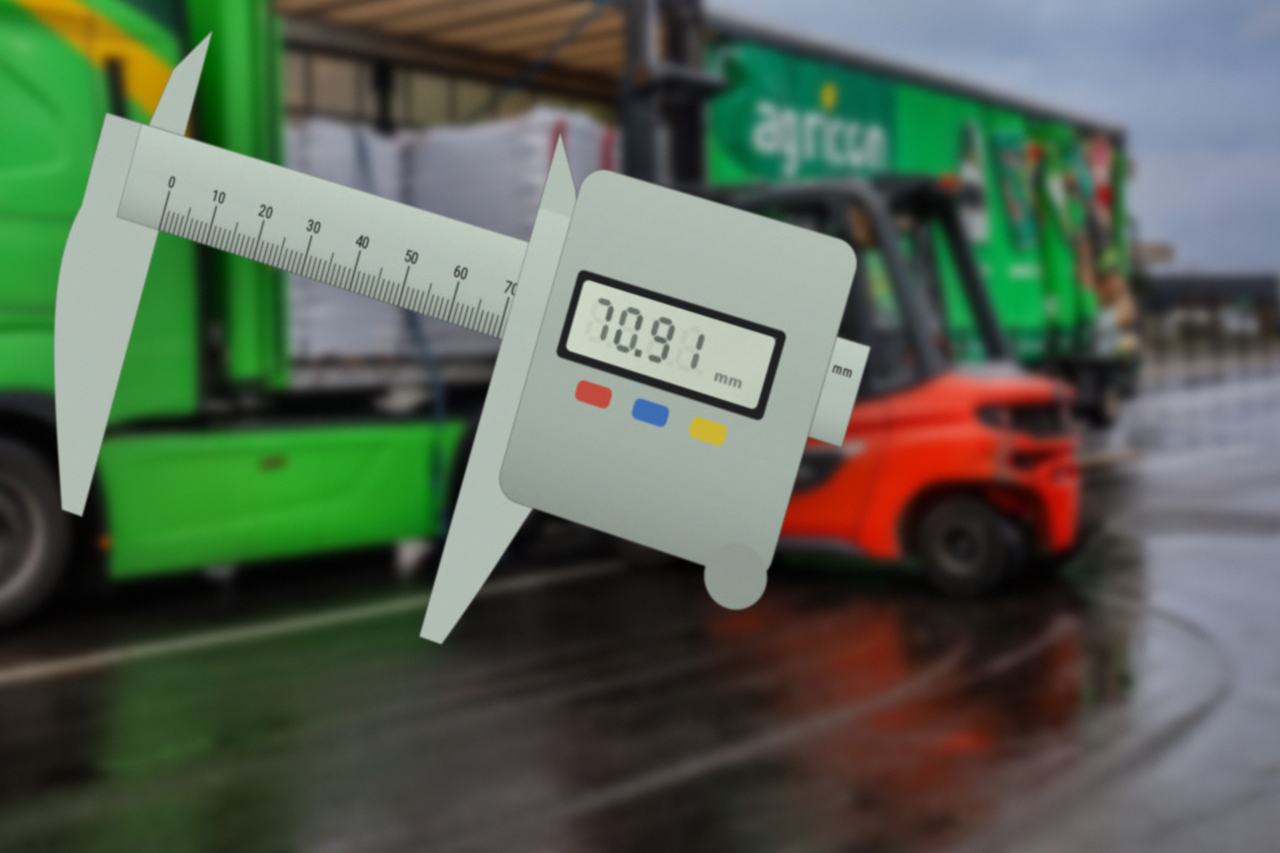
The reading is 70.91 mm
